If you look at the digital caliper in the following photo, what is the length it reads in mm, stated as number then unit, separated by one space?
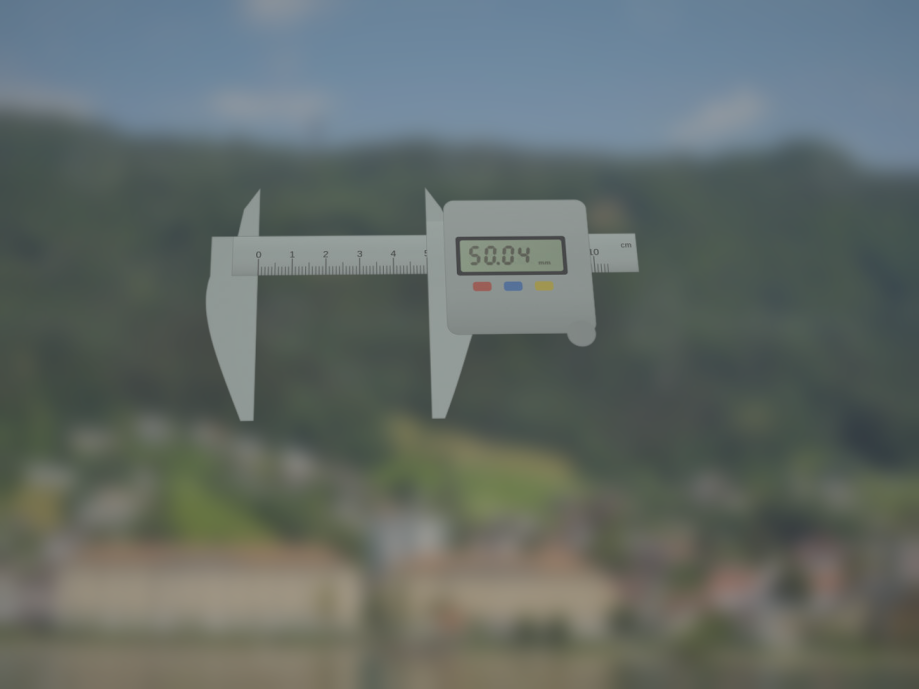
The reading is 50.04 mm
